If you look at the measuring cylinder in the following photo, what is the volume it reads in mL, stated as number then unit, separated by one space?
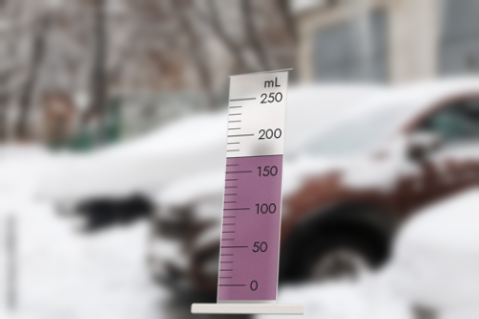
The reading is 170 mL
